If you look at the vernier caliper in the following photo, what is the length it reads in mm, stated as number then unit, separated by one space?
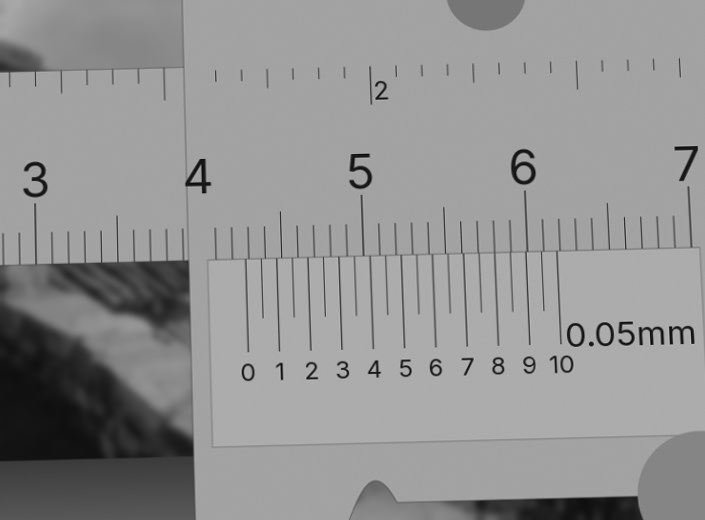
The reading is 42.8 mm
